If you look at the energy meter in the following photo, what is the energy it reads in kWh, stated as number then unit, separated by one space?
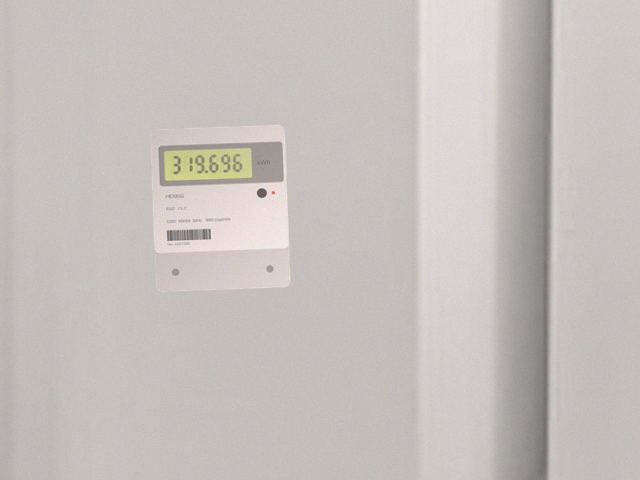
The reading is 319.696 kWh
